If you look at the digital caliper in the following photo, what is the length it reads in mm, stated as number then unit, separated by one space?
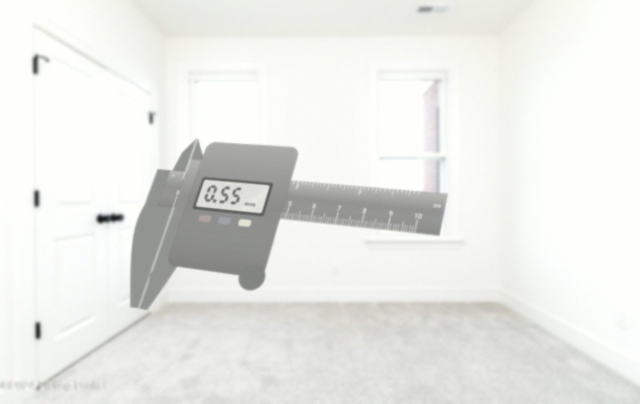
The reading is 0.55 mm
